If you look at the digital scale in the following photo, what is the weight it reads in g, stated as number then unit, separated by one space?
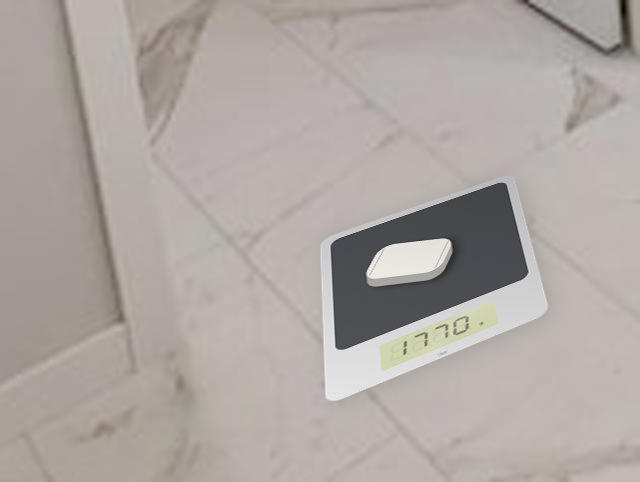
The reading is 1770 g
